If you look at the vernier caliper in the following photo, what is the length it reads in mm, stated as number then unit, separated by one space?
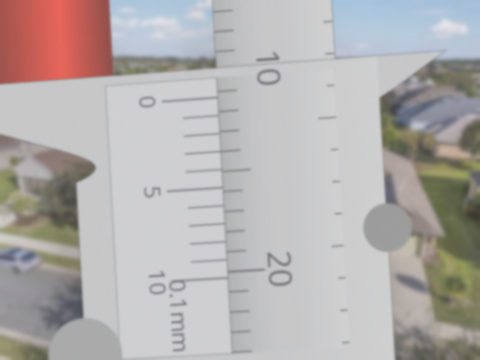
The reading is 11.3 mm
